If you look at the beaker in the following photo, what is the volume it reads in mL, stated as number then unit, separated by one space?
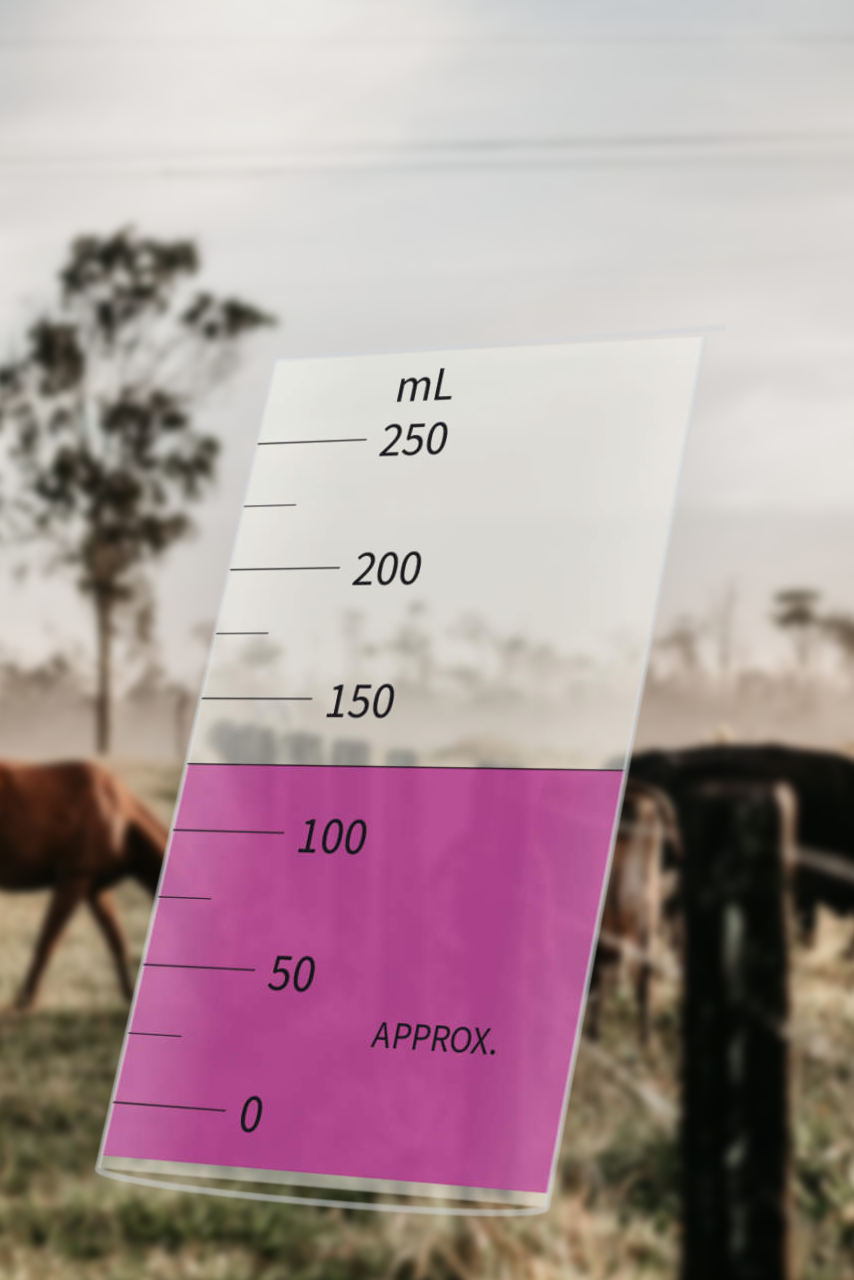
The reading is 125 mL
